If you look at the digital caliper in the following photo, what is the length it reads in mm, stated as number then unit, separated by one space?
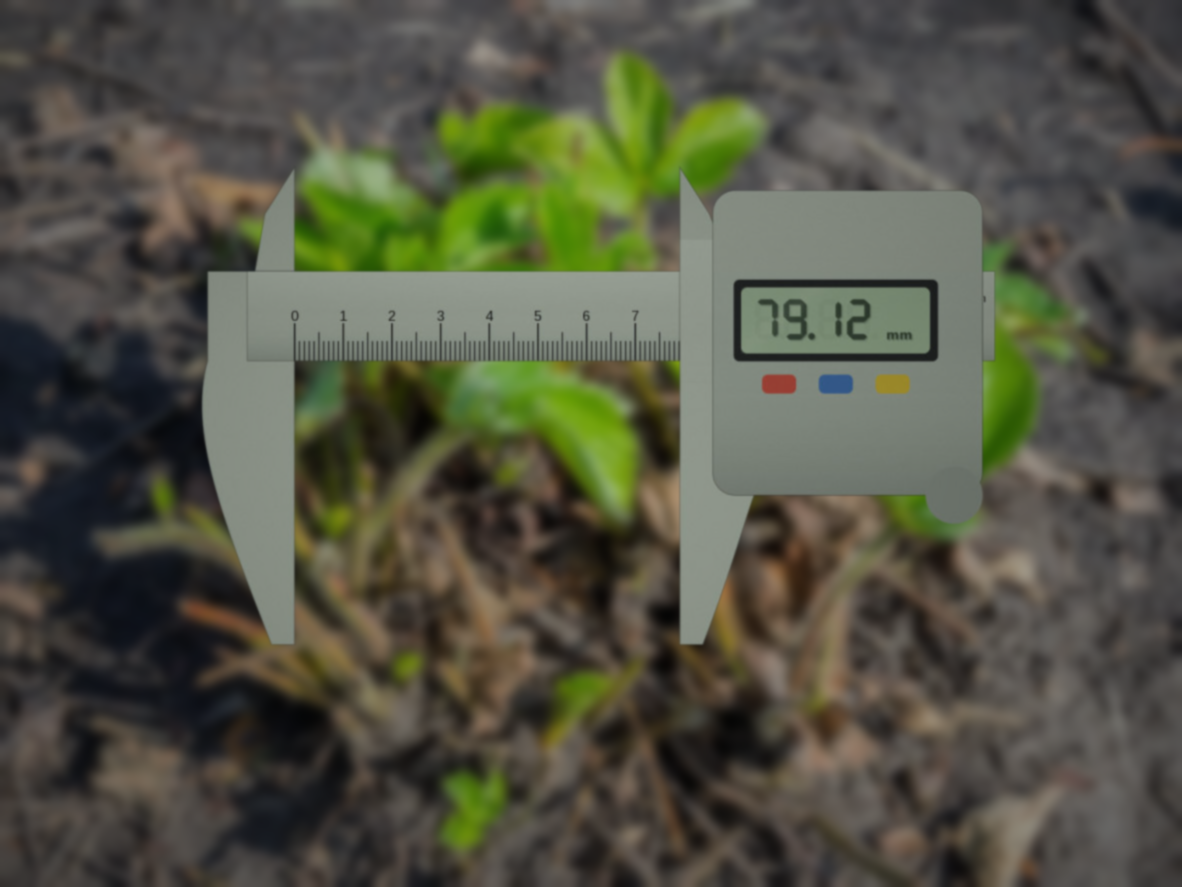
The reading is 79.12 mm
